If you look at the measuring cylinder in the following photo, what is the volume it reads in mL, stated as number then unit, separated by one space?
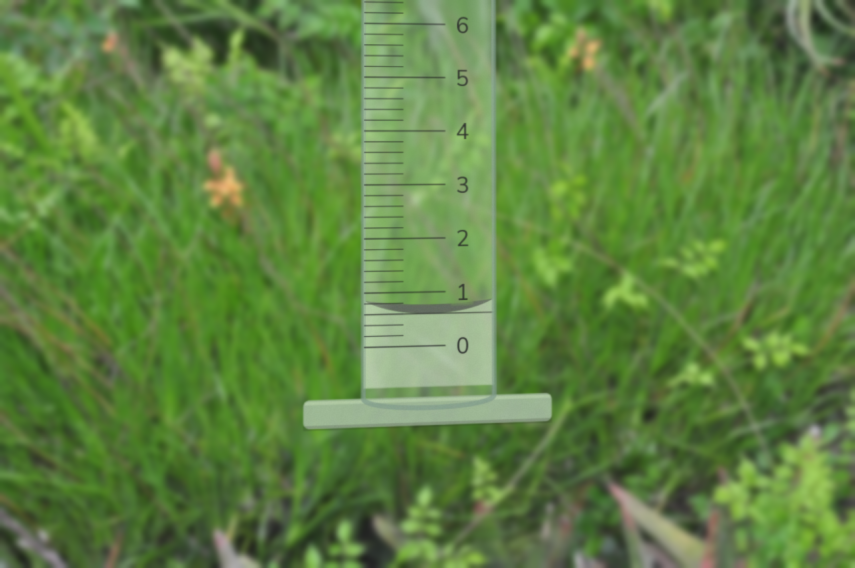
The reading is 0.6 mL
